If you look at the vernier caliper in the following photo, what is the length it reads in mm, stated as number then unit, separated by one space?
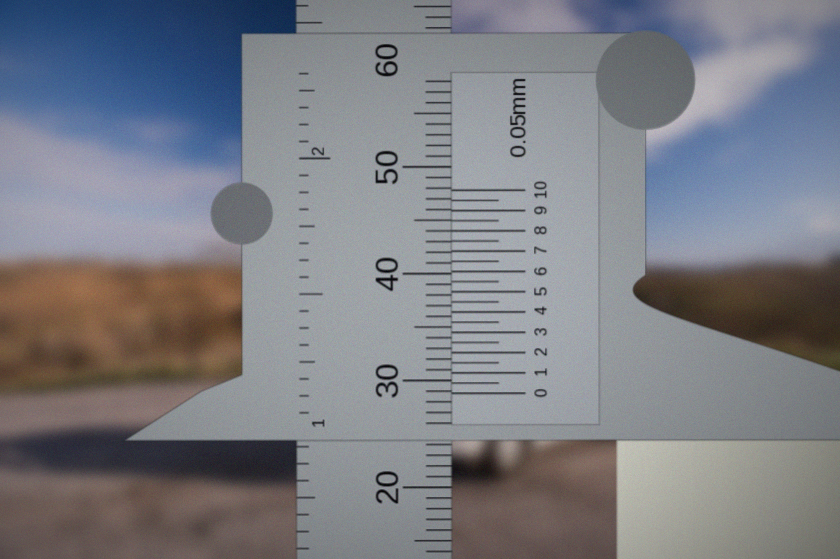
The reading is 28.8 mm
